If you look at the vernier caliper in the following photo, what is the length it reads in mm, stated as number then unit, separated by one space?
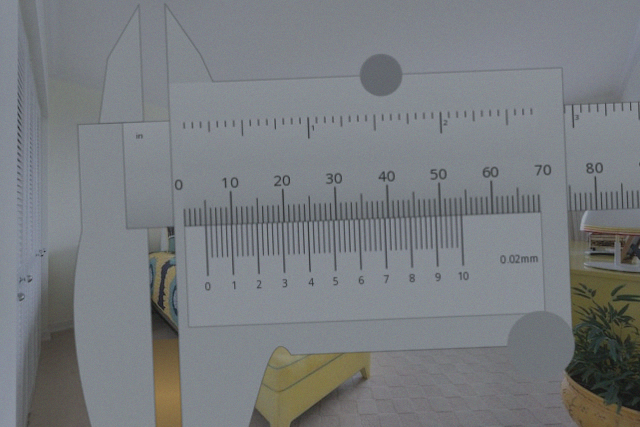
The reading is 5.0 mm
